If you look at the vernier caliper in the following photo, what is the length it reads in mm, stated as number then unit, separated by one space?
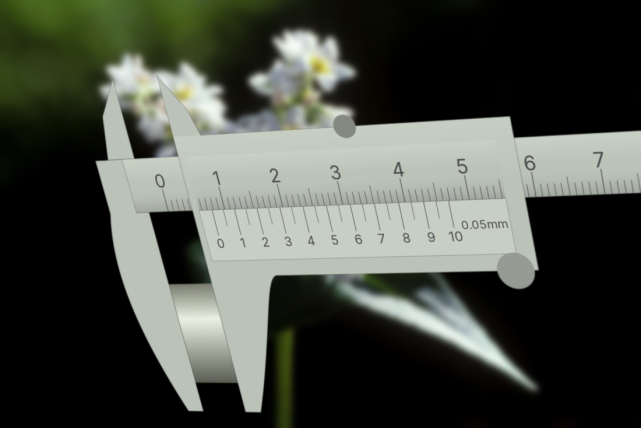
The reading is 7.8 mm
